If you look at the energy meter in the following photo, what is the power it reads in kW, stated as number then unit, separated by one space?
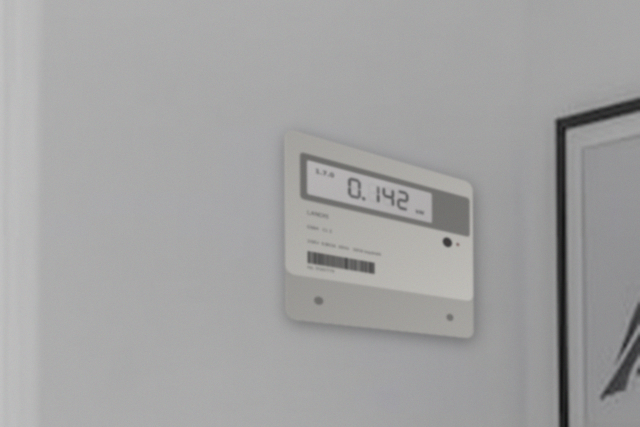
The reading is 0.142 kW
